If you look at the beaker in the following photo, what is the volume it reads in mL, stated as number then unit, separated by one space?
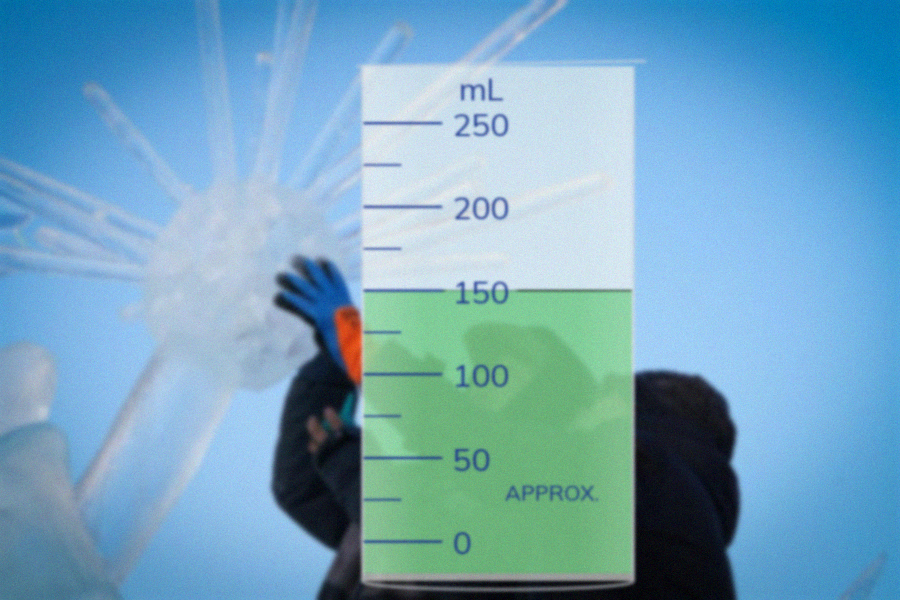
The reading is 150 mL
